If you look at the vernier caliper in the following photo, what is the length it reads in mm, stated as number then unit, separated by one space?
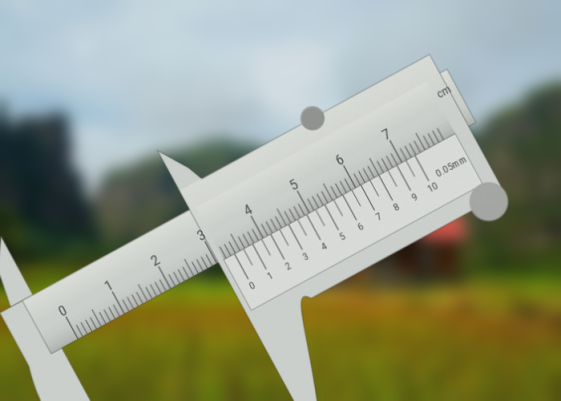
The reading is 33.8 mm
